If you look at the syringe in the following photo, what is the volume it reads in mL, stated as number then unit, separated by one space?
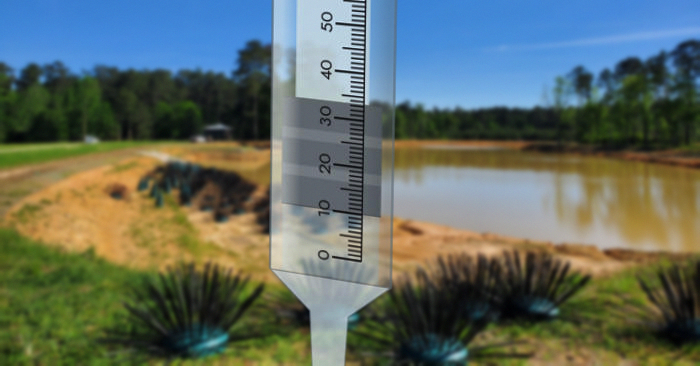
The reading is 10 mL
